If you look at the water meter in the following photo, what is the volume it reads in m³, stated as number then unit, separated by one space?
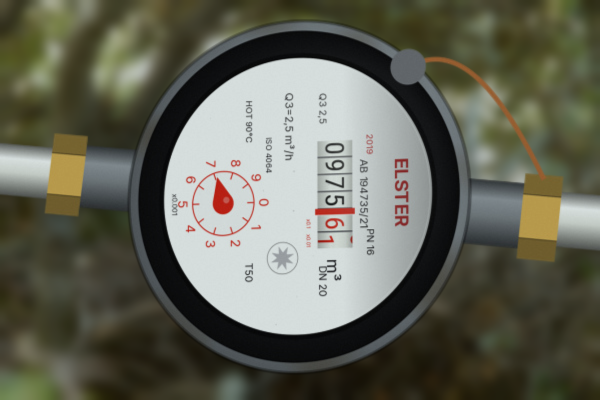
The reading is 975.607 m³
